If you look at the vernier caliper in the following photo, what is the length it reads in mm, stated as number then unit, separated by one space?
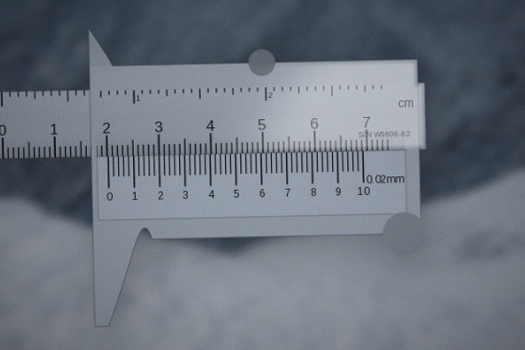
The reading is 20.2 mm
